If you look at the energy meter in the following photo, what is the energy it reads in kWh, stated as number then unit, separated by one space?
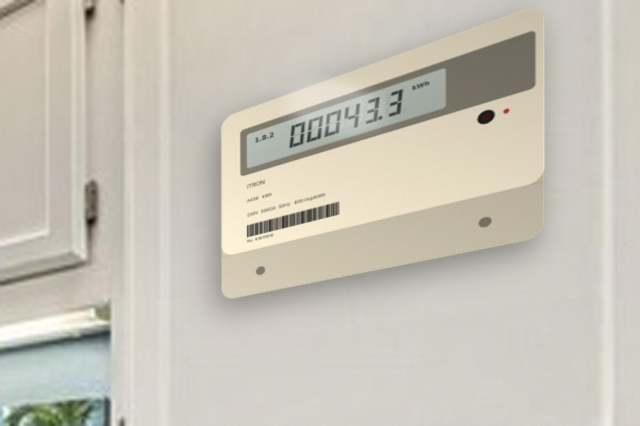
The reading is 43.3 kWh
